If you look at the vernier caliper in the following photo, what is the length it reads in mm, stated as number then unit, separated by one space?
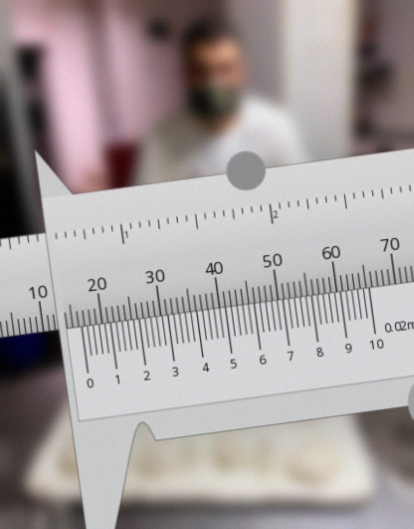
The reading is 16.5 mm
